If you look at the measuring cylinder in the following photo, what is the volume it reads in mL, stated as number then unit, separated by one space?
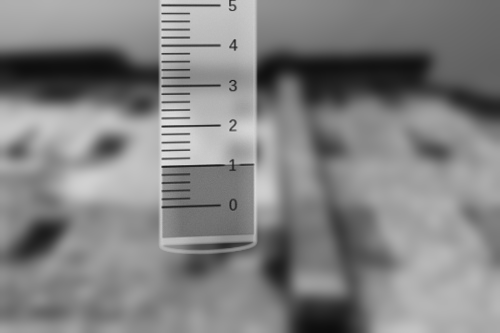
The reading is 1 mL
